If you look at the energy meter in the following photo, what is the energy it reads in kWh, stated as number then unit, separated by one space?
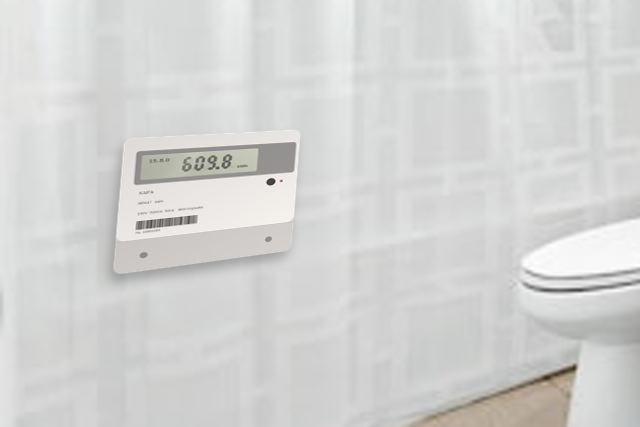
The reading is 609.8 kWh
